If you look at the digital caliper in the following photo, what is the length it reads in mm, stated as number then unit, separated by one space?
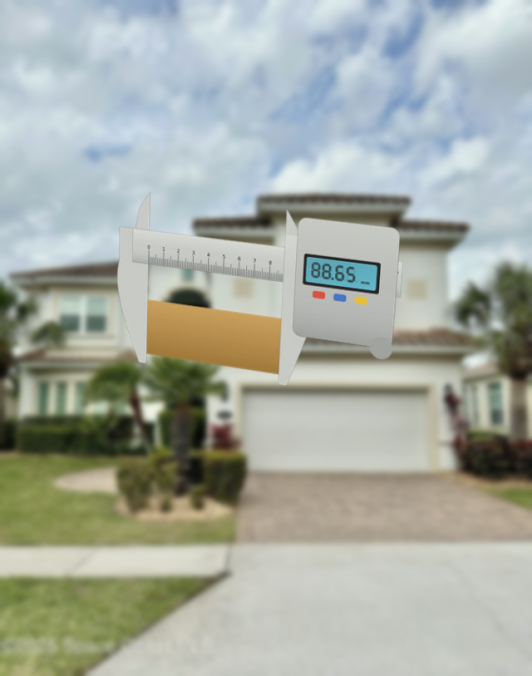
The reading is 88.65 mm
